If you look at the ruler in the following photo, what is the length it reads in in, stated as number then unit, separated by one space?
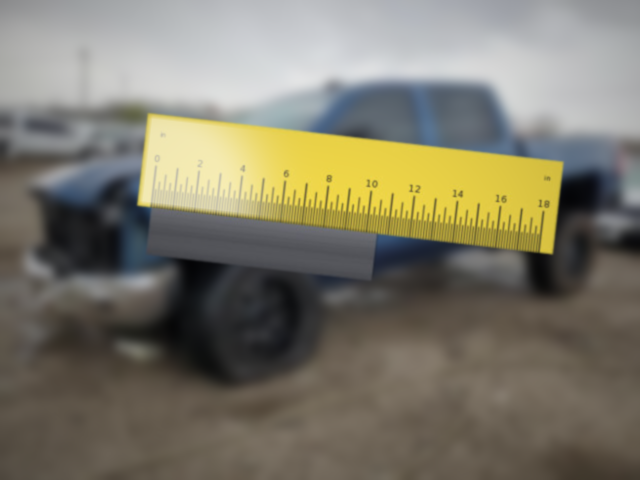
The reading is 10.5 in
